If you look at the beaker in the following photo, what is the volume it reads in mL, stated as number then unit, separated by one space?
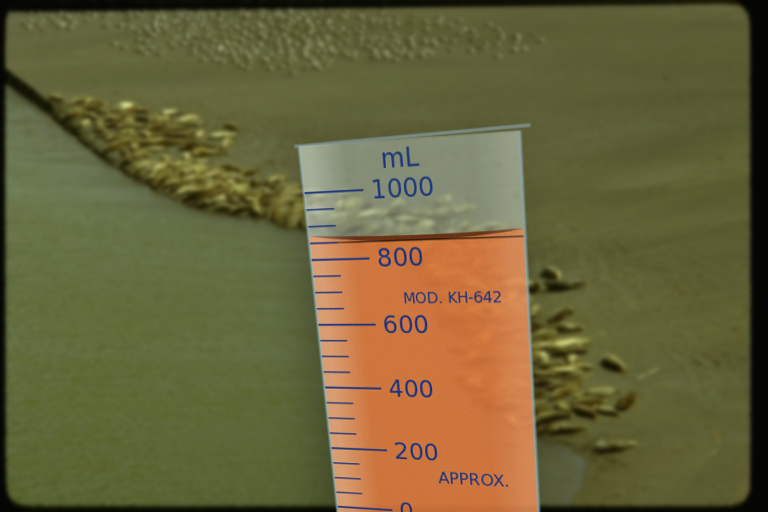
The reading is 850 mL
